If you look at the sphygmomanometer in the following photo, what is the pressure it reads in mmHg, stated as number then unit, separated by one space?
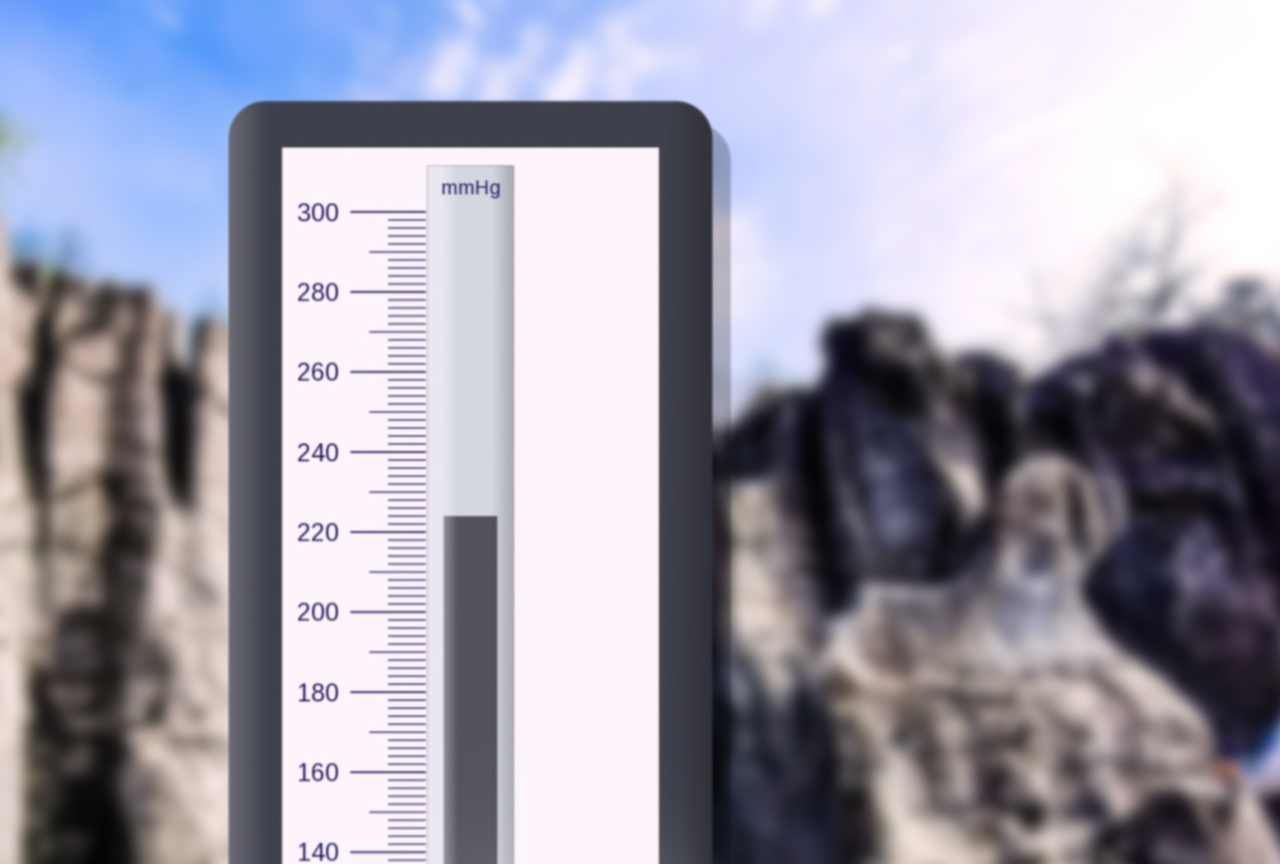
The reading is 224 mmHg
